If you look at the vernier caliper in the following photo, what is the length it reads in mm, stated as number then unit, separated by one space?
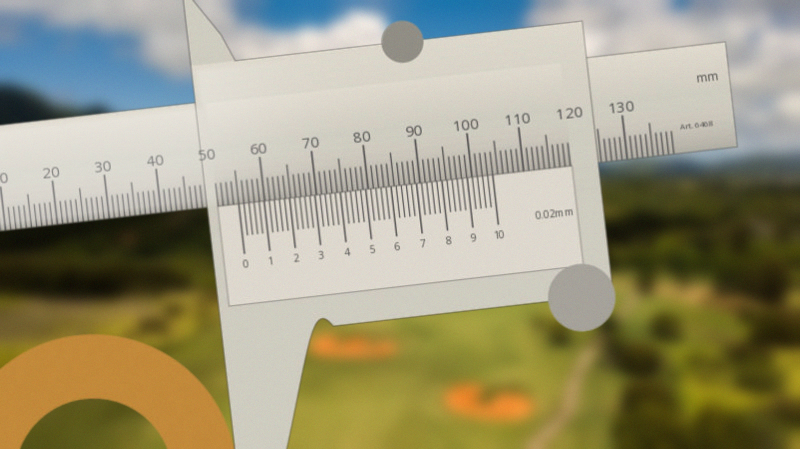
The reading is 55.0 mm
